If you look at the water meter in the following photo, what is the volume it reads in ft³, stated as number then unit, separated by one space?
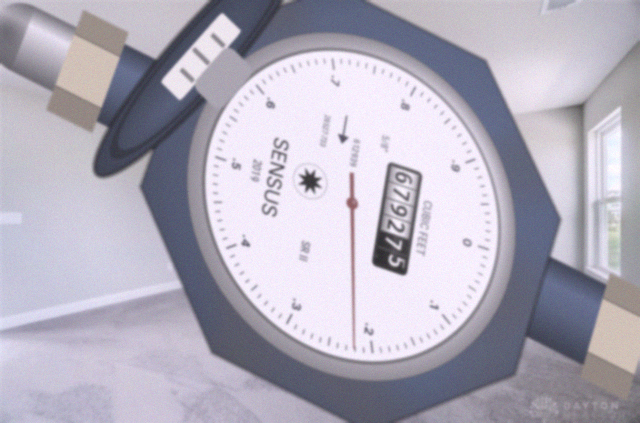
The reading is 679275.22 ft³
